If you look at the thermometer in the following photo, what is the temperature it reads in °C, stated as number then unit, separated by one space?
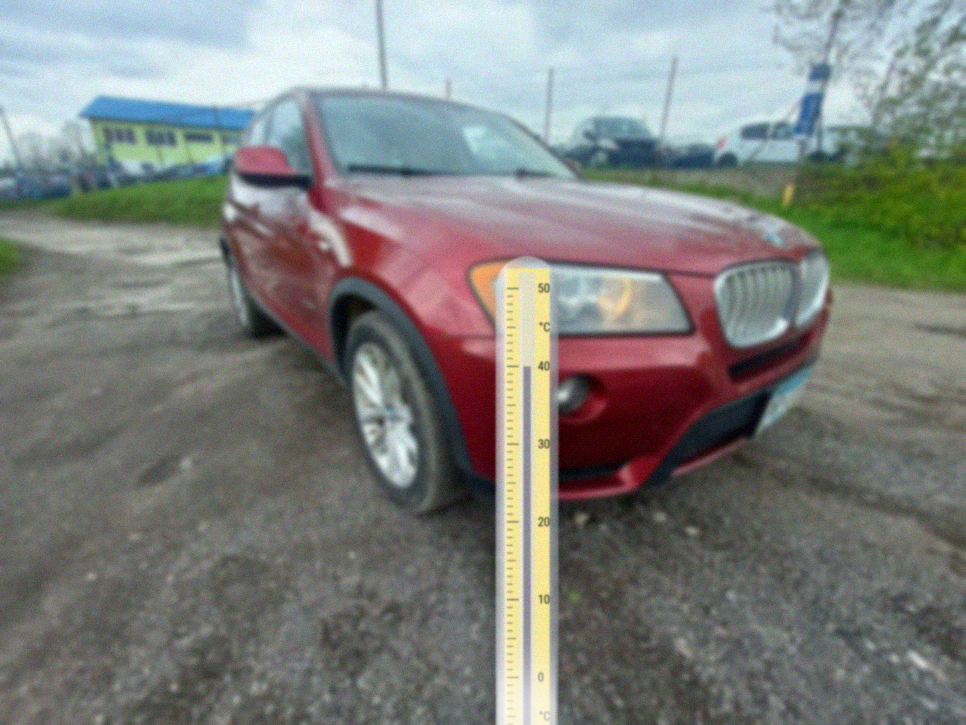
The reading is 40 °C
